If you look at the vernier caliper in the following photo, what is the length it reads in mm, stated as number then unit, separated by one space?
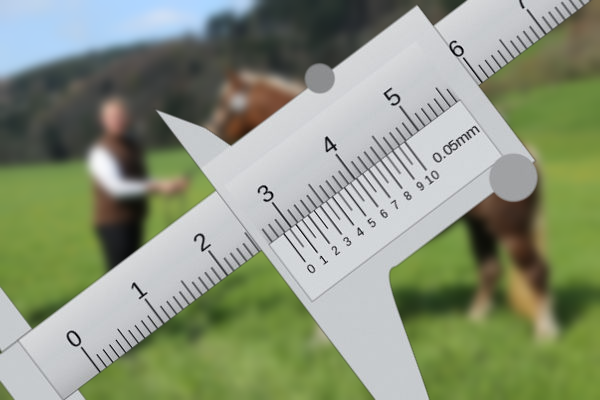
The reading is 28.8 mm
